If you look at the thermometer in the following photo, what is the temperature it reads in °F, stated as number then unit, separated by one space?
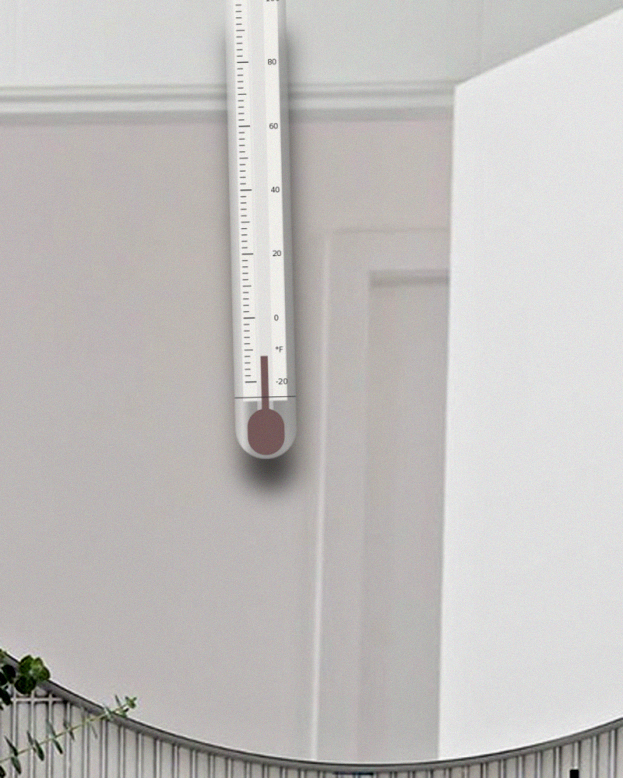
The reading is -12 °F
